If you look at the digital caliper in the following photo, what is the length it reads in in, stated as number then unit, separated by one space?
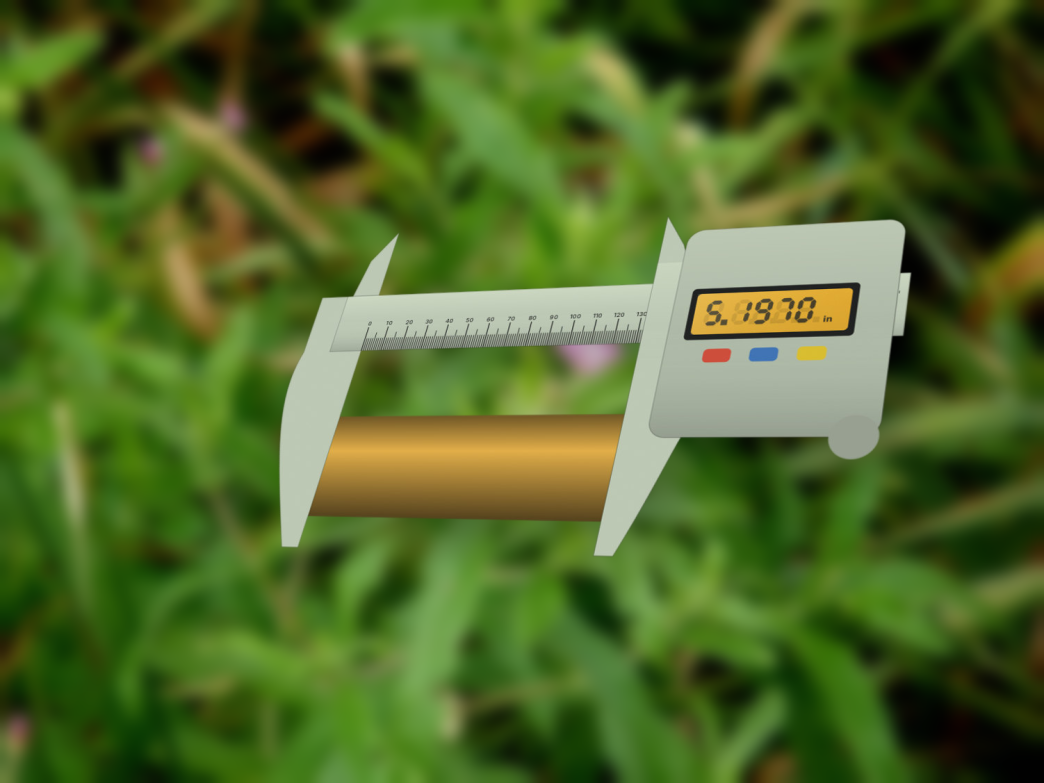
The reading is 5.1970 in
